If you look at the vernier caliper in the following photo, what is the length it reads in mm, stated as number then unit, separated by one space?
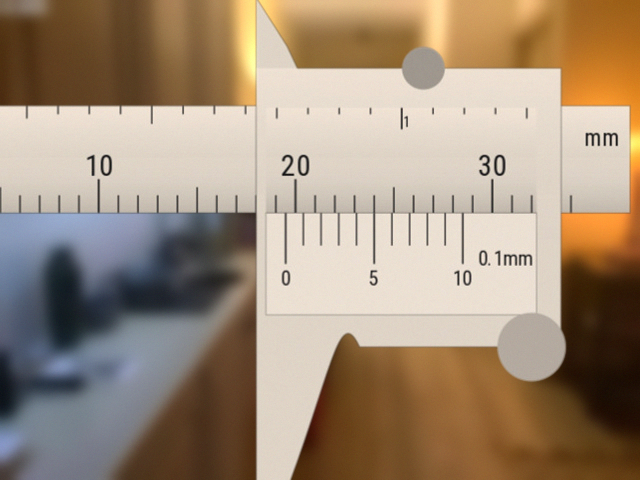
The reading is 19.5 mm
